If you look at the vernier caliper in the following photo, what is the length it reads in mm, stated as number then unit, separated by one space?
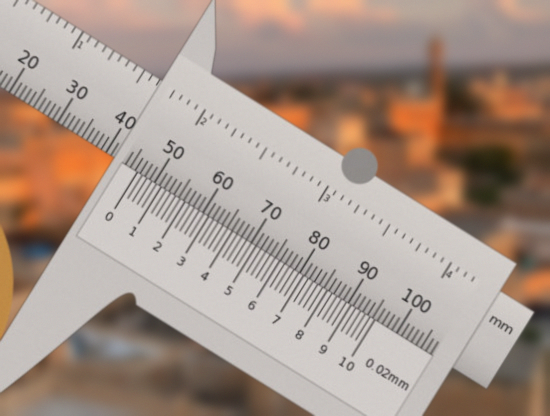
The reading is 46.5 mm
